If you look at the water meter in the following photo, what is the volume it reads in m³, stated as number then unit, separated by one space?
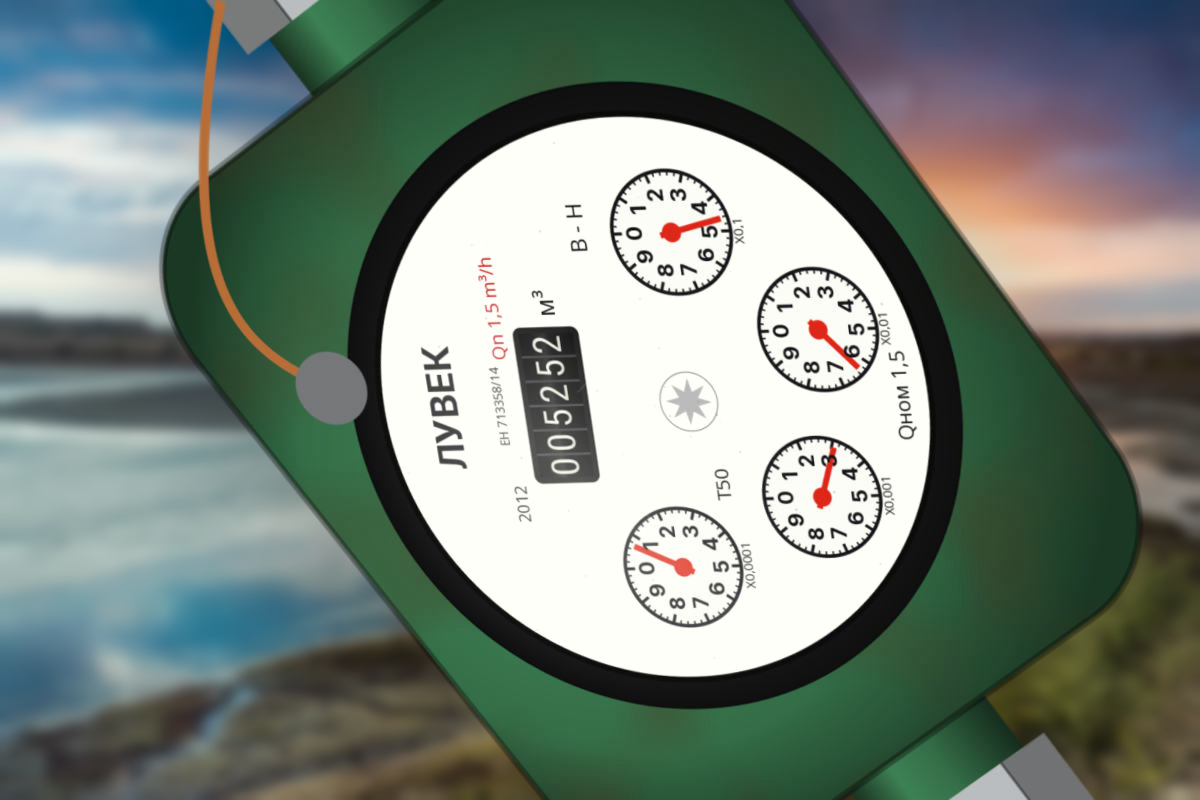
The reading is 5252.4630 m³
